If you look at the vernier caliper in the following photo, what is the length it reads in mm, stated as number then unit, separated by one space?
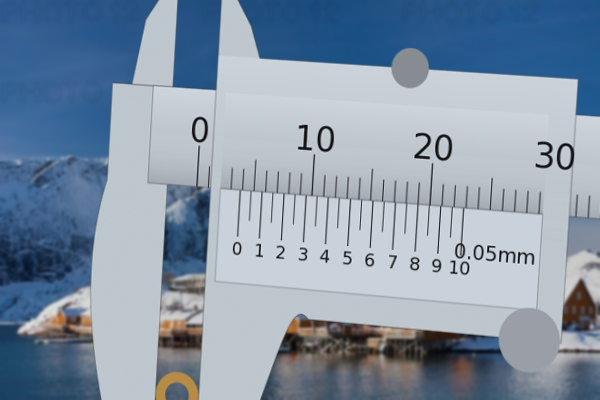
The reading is 3.8 mm
